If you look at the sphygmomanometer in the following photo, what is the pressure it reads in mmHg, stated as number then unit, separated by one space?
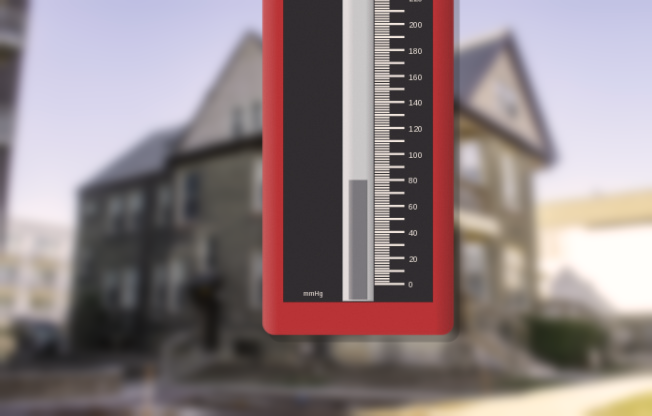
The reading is 80 mmHg
